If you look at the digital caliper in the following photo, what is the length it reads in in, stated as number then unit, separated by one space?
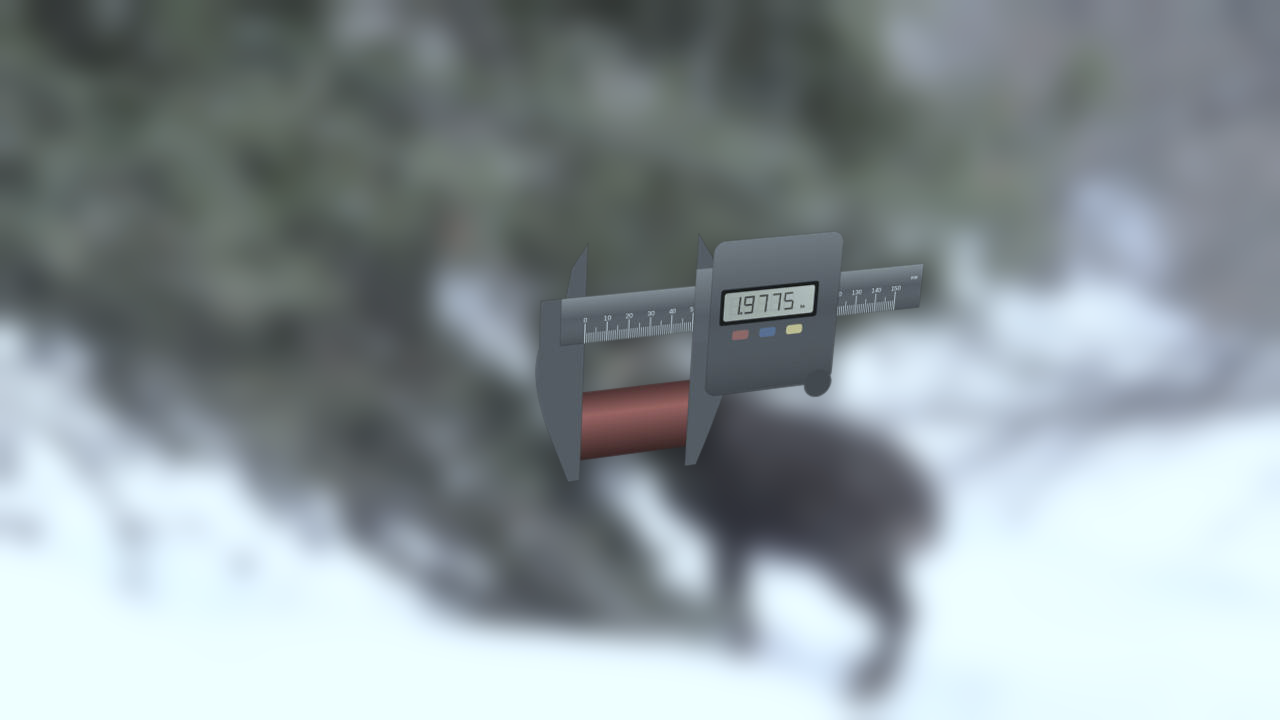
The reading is 1.9775 in
